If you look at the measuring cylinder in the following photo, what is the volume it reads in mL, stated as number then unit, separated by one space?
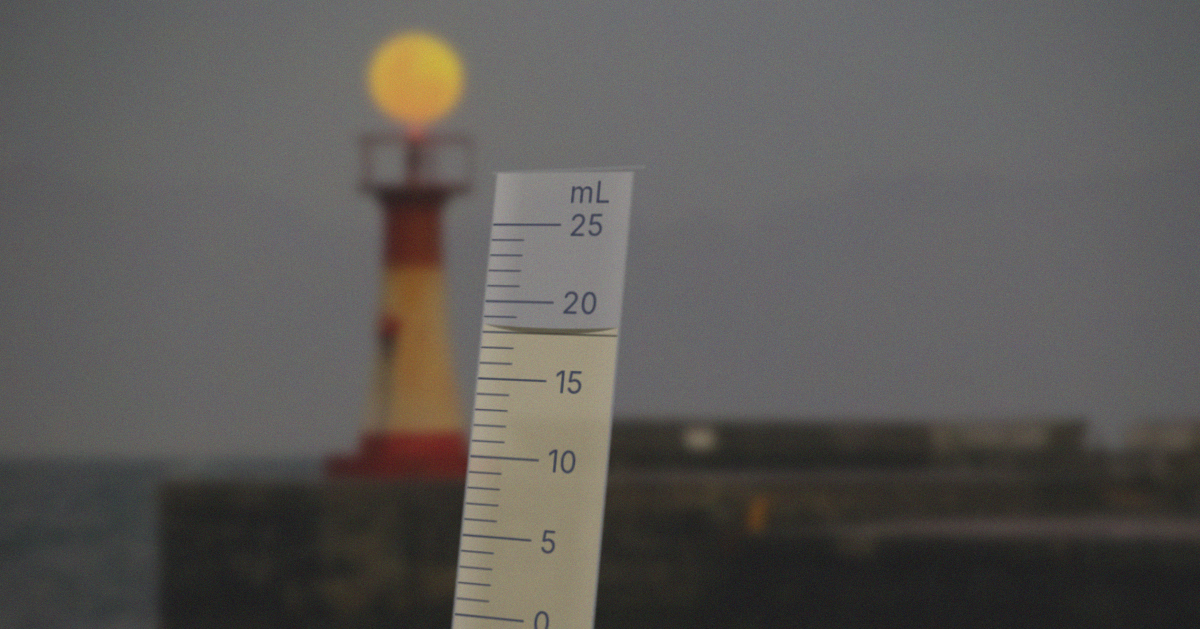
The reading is 18 mL
